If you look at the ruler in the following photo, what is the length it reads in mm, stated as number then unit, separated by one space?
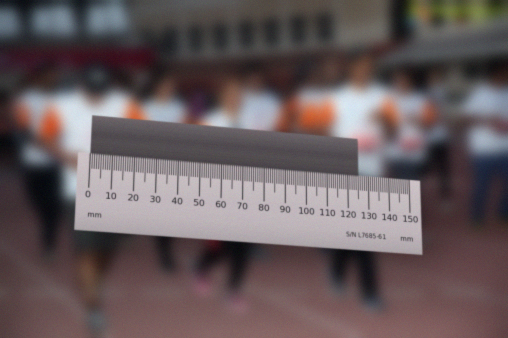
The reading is 125 mm
